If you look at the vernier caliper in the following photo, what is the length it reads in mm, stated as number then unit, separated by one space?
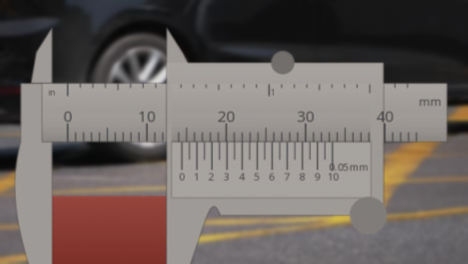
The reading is 14.4 mm
